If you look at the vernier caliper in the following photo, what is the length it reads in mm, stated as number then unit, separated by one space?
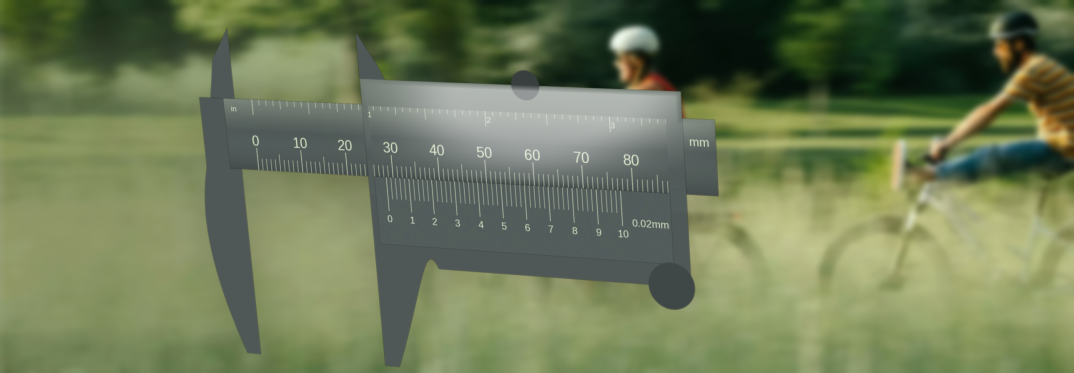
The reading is 28.5 mm
